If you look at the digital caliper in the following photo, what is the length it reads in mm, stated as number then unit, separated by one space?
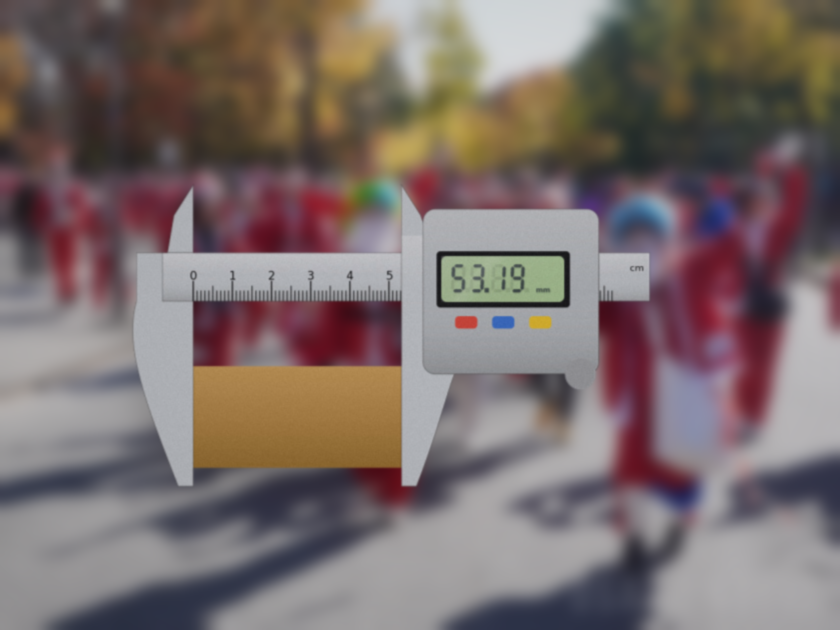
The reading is 53.19 mm
